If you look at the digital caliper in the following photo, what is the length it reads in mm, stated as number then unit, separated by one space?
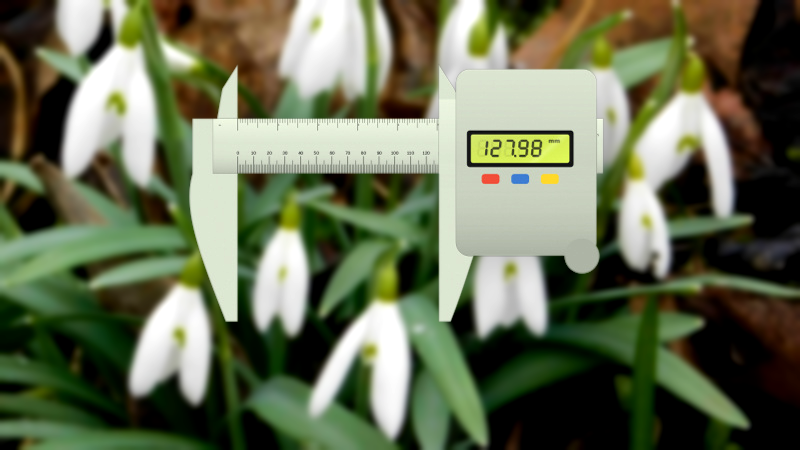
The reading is 127.98 mm
